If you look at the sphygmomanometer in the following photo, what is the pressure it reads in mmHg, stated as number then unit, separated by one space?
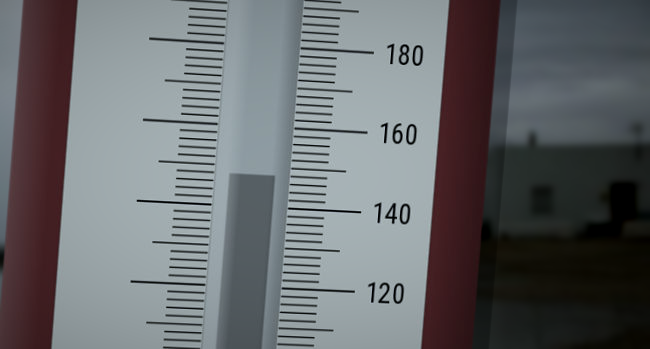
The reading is 148 mmHg
